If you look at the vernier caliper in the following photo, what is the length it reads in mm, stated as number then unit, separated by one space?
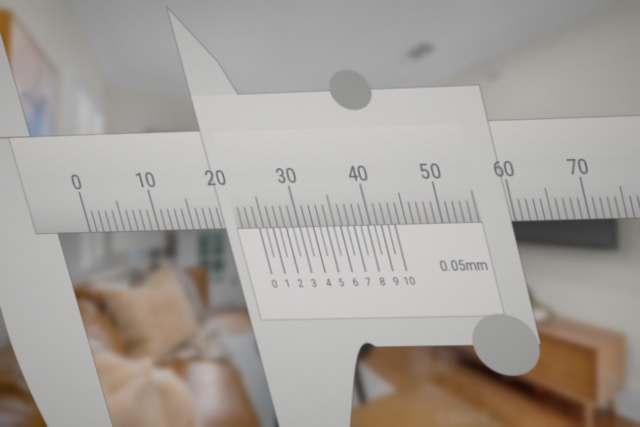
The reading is 24.4 mm
